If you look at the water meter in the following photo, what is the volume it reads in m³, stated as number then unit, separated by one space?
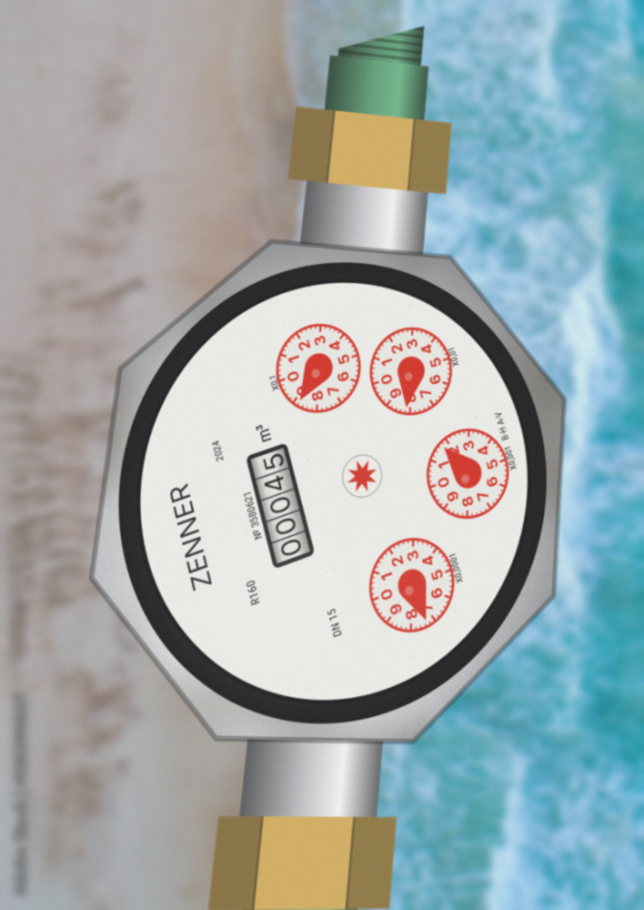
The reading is 44.8817 m³
